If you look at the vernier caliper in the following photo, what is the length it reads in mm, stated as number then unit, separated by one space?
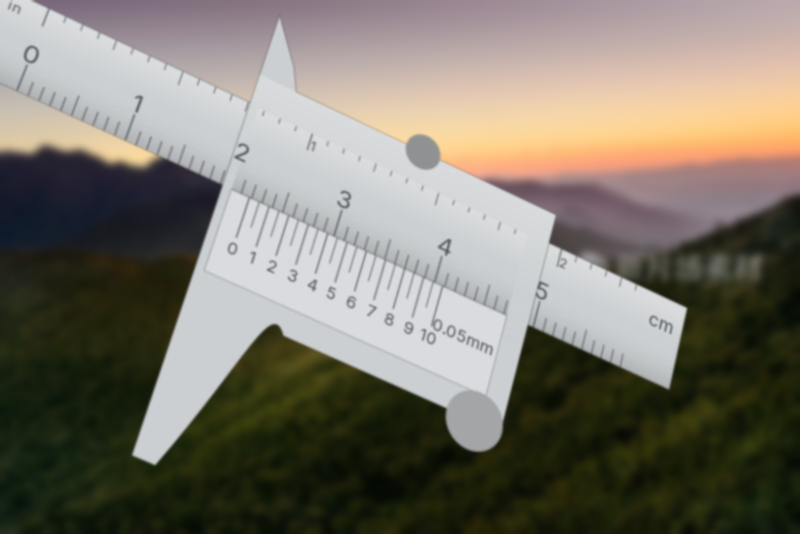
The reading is 21.8 mm
